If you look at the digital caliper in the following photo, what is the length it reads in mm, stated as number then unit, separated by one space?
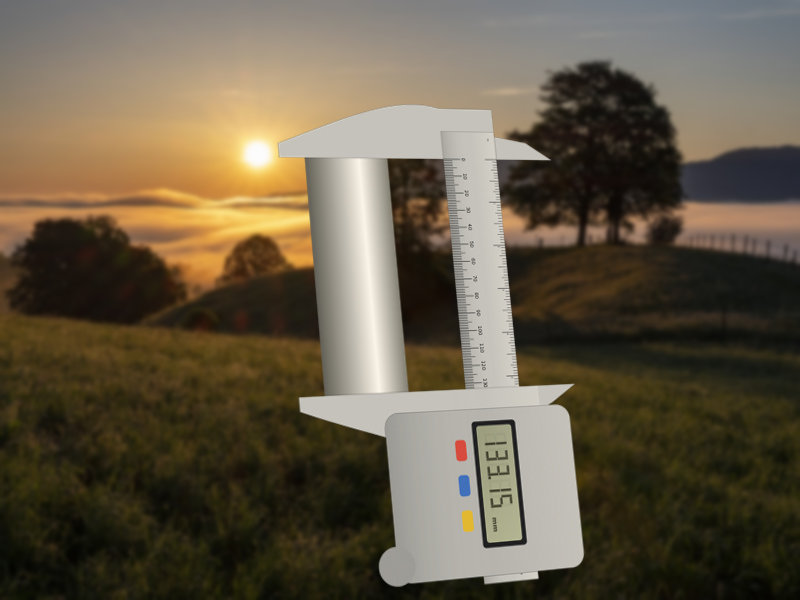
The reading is 133.15 mm
